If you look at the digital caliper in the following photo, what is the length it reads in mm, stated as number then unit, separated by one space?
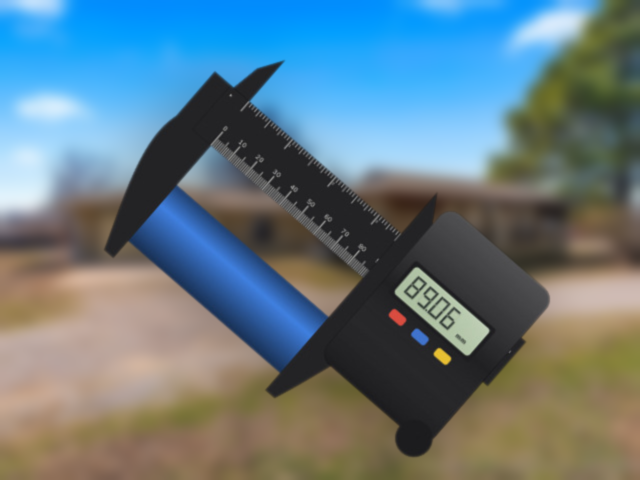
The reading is 89.06 mm
